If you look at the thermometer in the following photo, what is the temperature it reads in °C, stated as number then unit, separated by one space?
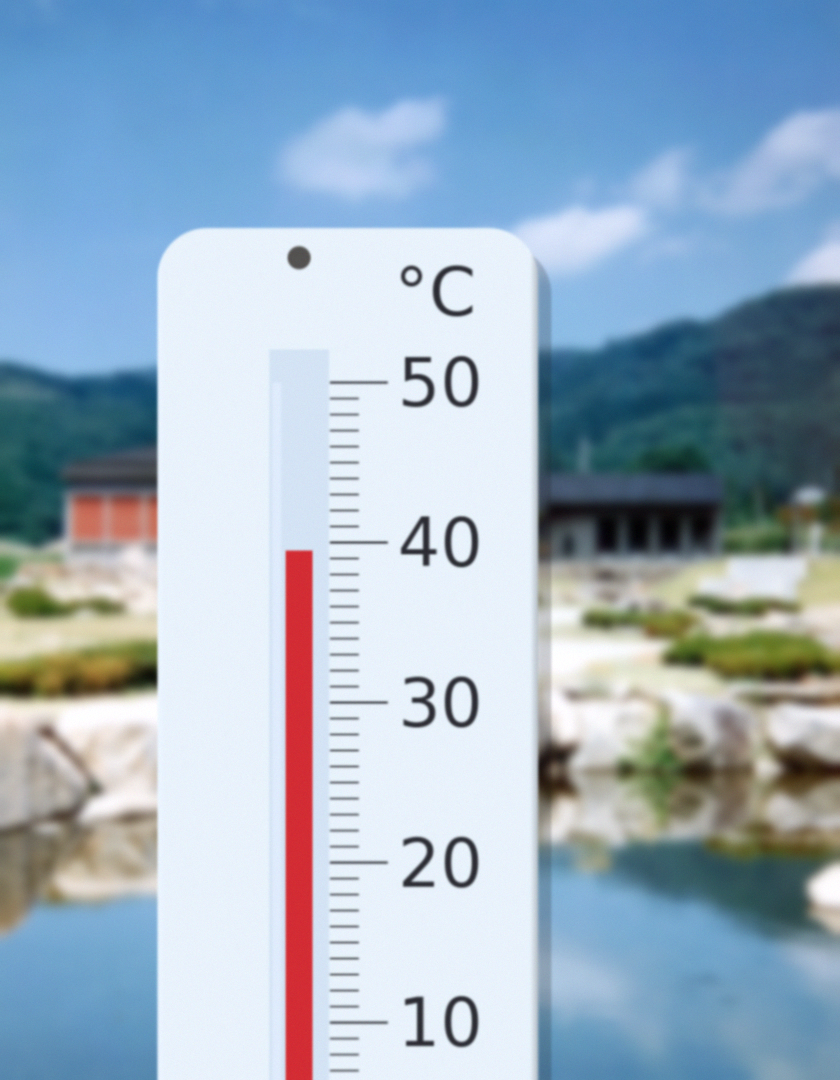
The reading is 39.5 °C
